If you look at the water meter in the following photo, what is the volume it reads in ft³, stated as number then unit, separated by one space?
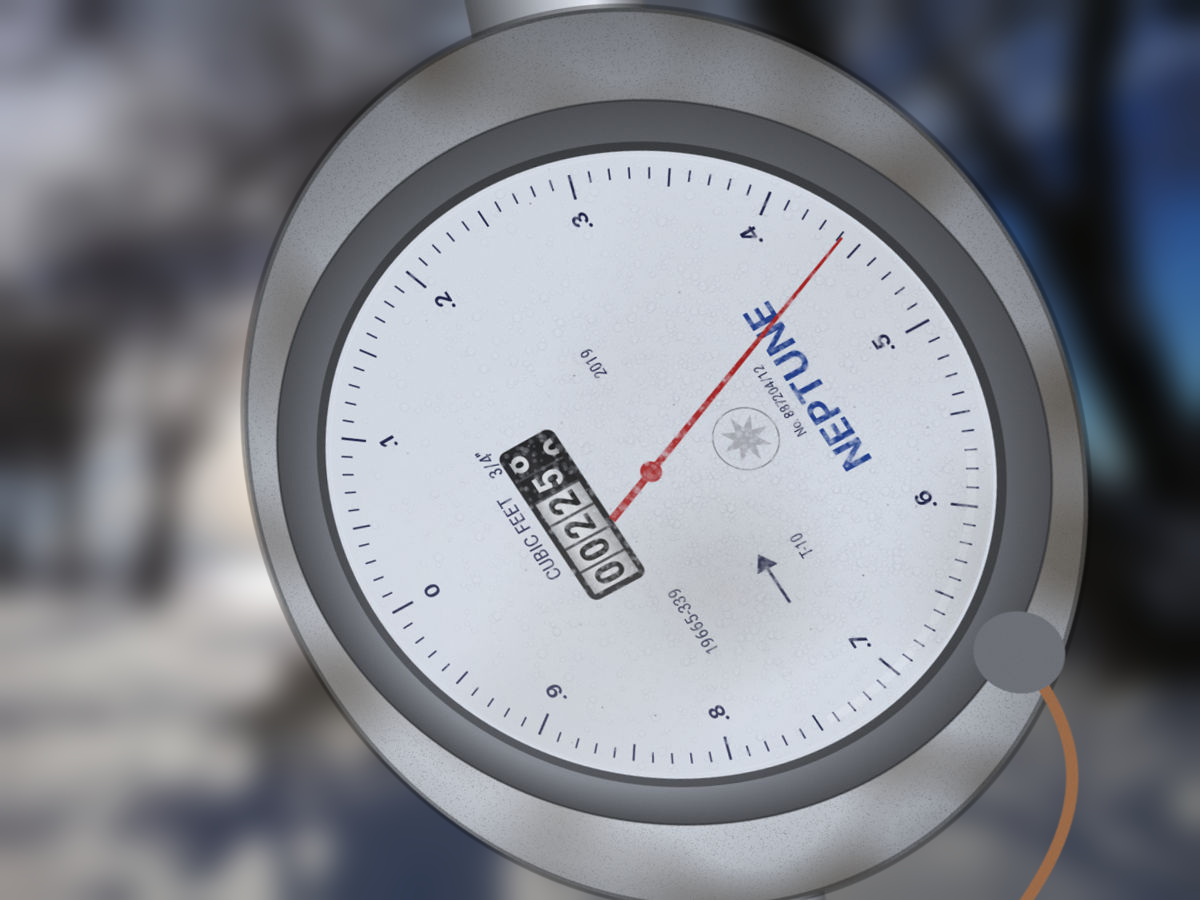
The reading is 2258.44 ft³
